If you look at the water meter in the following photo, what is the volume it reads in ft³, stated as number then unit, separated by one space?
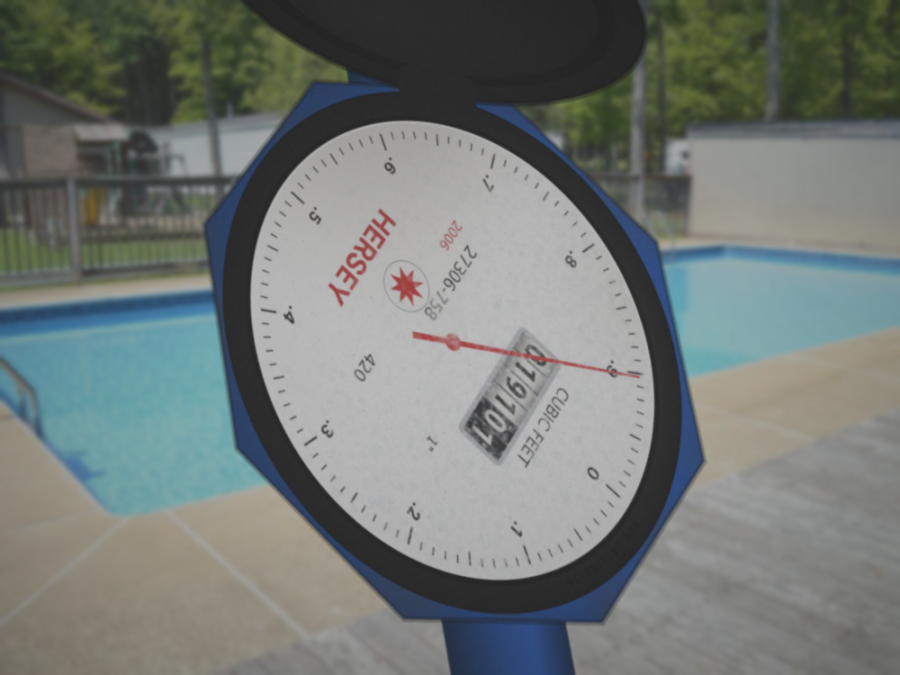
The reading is 19100.90 ft³
